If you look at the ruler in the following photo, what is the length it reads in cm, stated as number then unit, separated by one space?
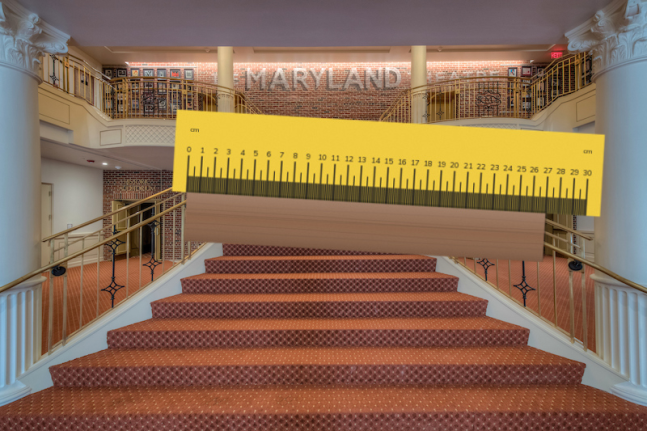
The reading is 27 cm
